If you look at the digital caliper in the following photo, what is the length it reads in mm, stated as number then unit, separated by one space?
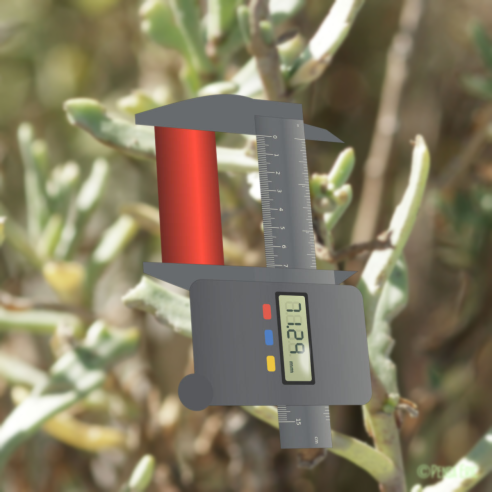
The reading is 71.29 mm
